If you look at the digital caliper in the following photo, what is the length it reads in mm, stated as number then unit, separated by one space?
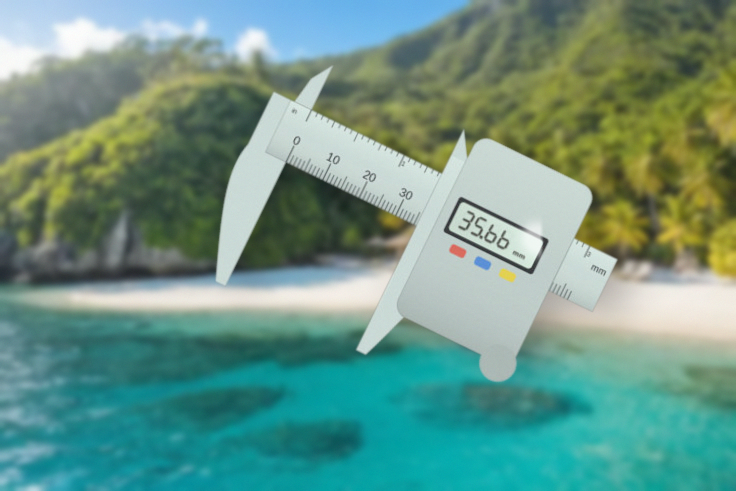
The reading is 35.66 mm
